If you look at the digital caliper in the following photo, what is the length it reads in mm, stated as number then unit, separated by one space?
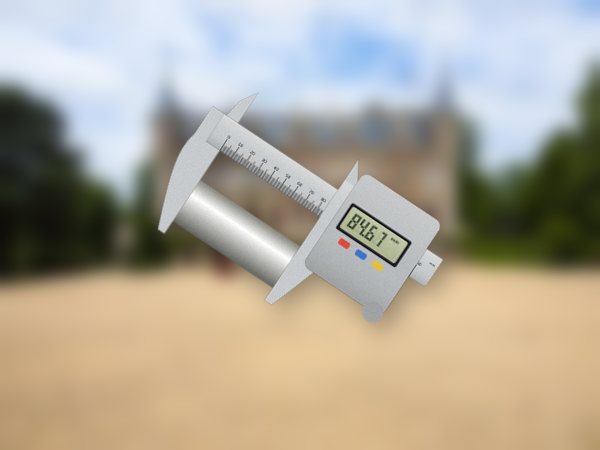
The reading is 84.67 mm
